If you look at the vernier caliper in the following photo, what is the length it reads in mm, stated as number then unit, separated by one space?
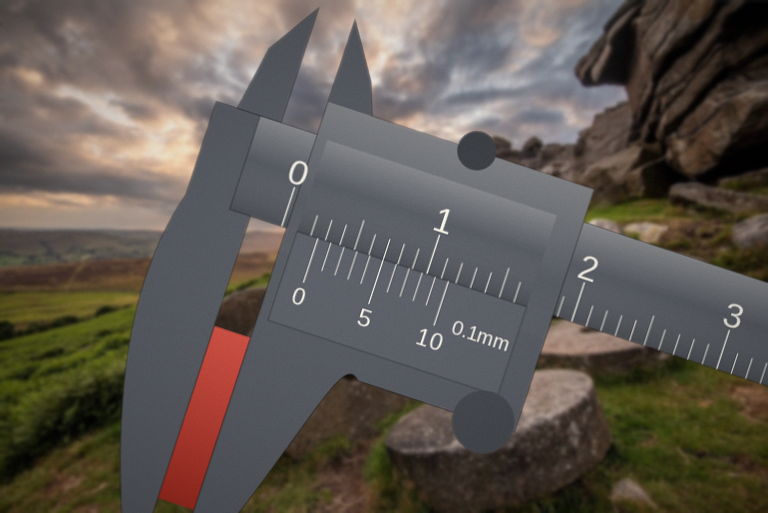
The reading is 2.5 mm
